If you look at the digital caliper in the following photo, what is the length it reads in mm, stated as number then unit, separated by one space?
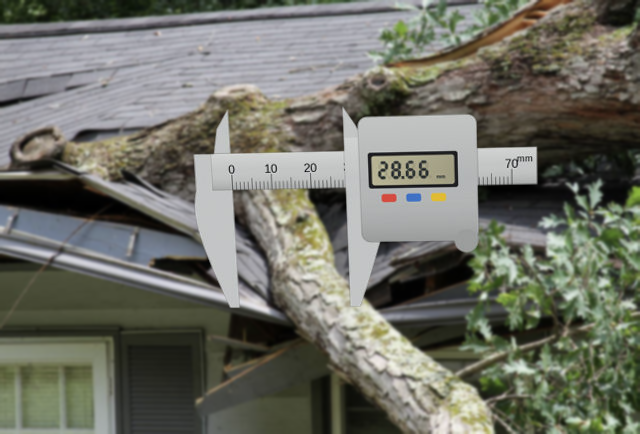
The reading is 28.66 mm
